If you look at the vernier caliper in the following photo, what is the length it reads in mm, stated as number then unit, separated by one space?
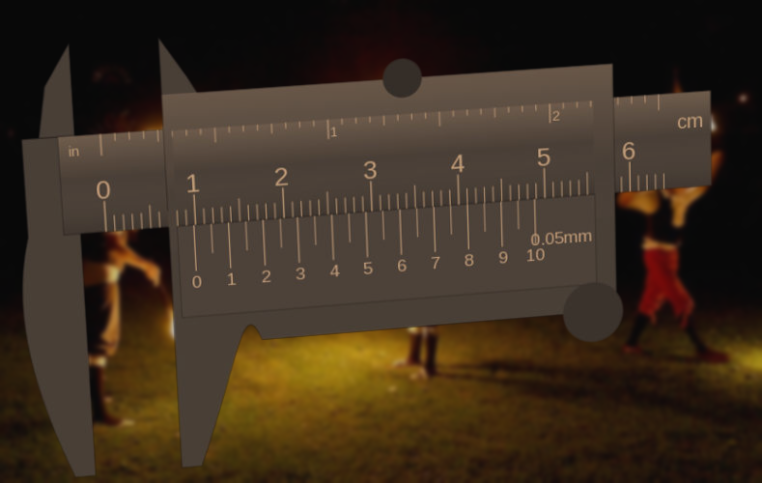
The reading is 9.8 mm
